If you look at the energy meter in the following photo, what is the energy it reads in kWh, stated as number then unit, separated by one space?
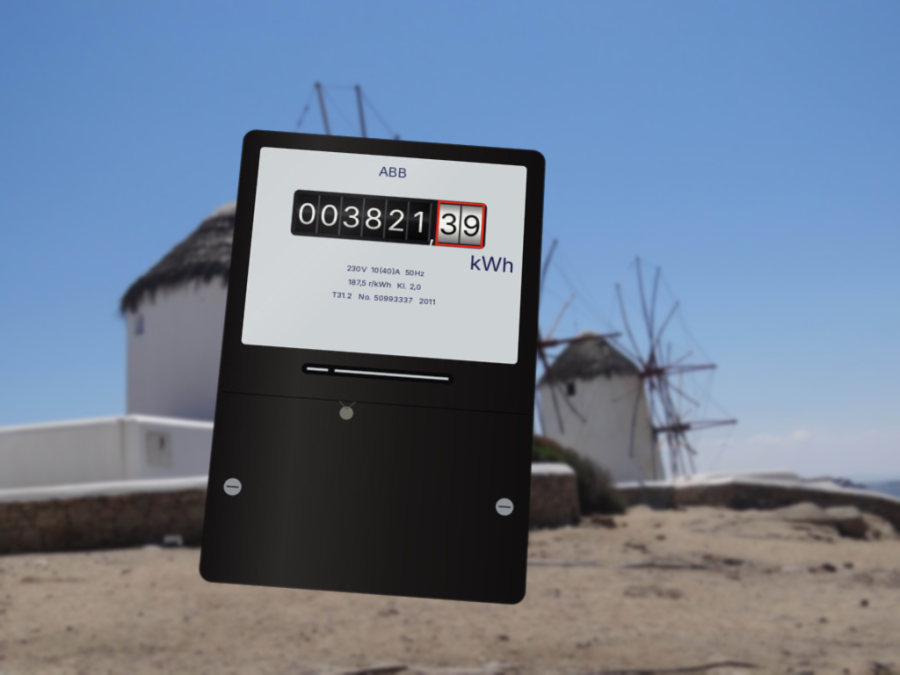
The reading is 3821.39 kWh
